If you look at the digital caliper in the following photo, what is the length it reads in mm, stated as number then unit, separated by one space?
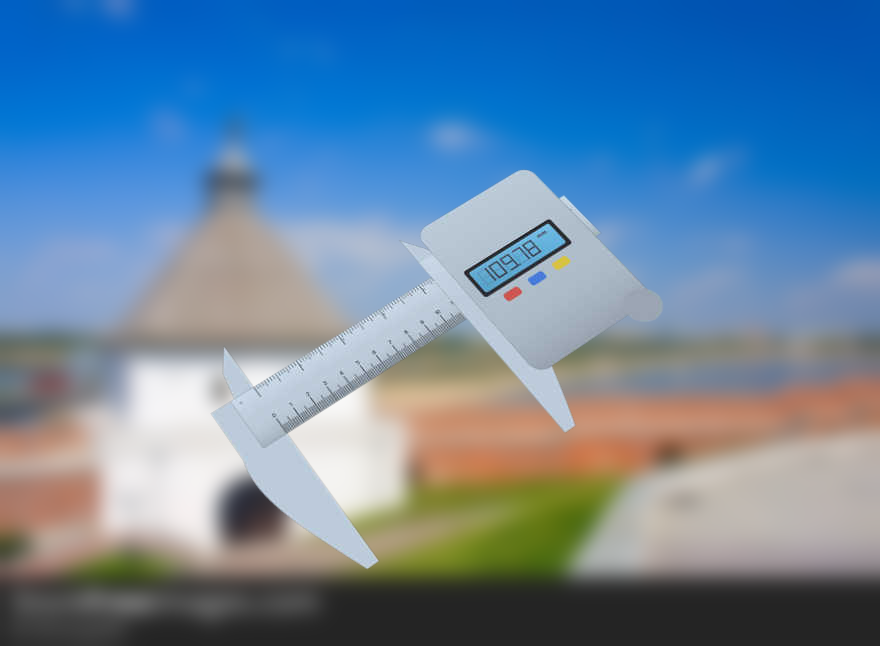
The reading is 109.78 mm
